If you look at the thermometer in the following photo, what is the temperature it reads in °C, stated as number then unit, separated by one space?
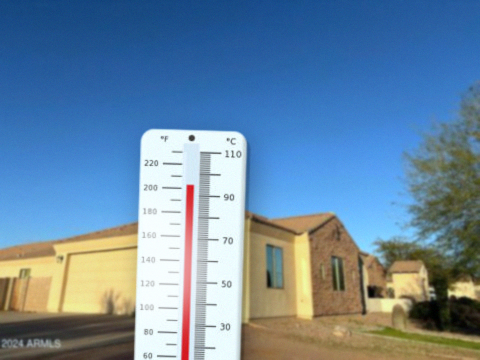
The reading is 95 °C
